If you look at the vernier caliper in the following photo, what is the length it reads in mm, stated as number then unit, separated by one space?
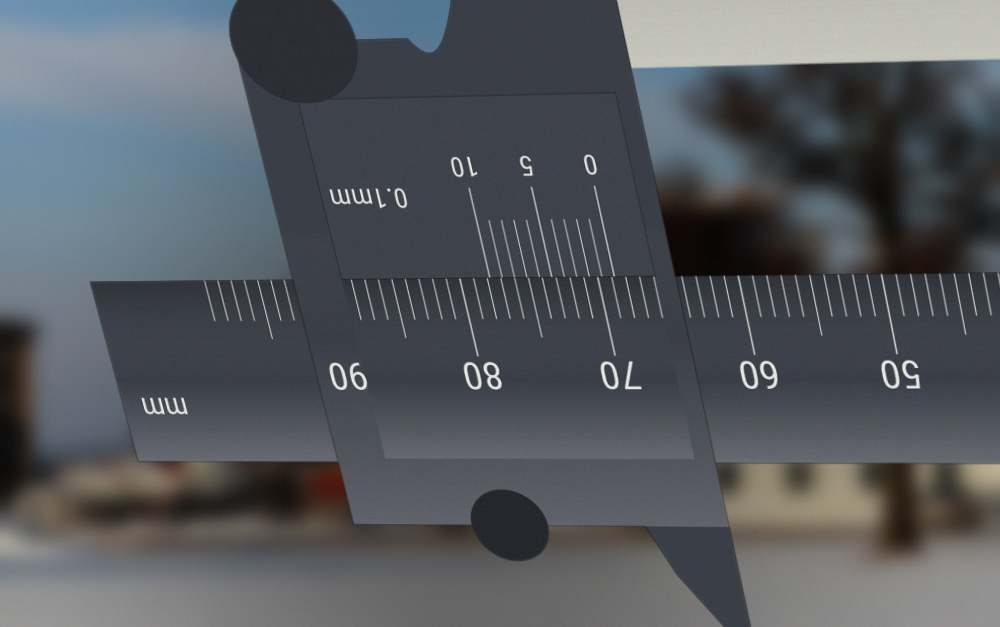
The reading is 68.8 mm
